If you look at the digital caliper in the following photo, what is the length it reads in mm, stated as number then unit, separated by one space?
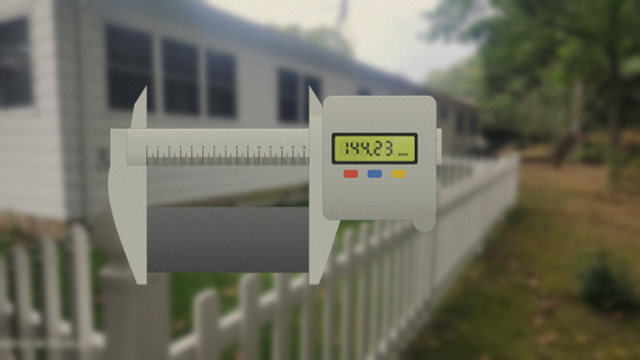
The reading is 144.23 mm
